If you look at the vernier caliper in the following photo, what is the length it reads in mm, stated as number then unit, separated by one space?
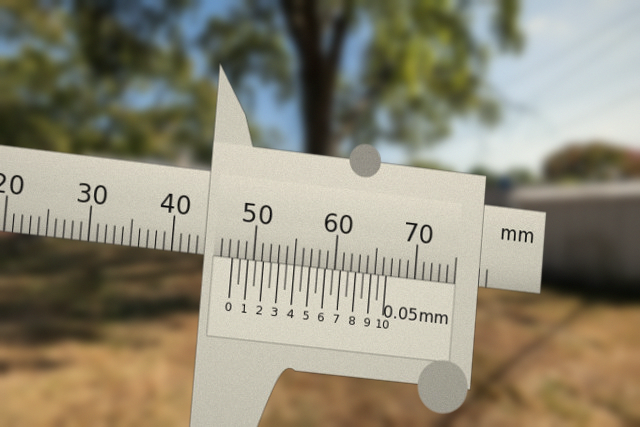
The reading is 47.4 mm
